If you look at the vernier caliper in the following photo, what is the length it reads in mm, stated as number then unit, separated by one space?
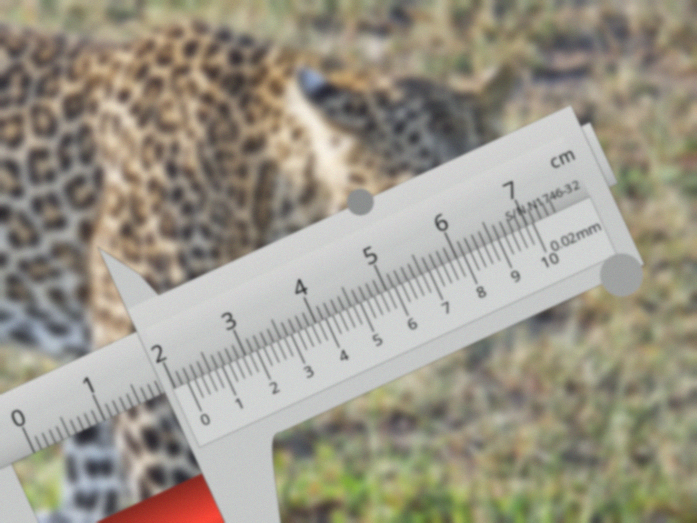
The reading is 21.8 mm
